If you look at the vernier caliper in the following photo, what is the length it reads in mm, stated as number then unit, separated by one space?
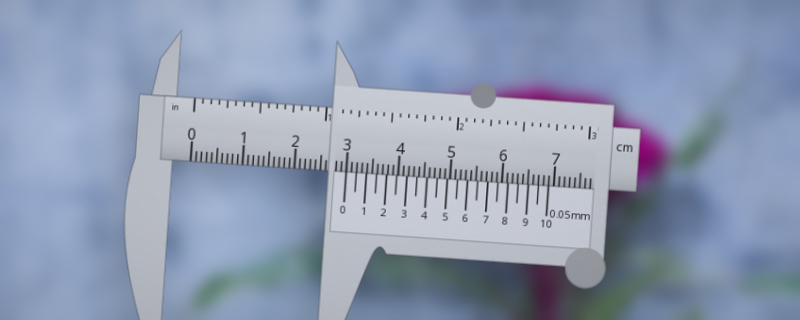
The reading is 30.0 mm
